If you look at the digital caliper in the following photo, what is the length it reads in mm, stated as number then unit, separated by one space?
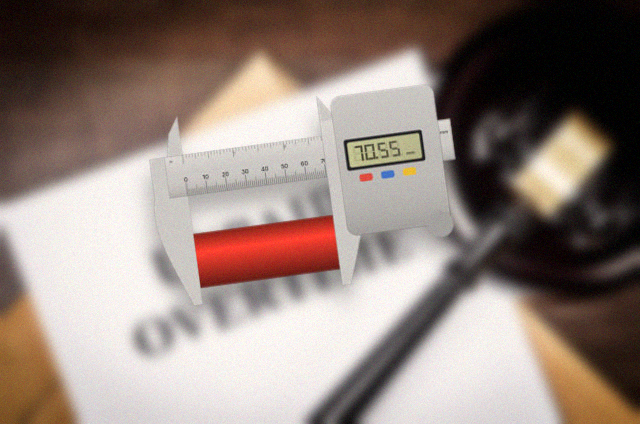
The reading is 70.55 mm
